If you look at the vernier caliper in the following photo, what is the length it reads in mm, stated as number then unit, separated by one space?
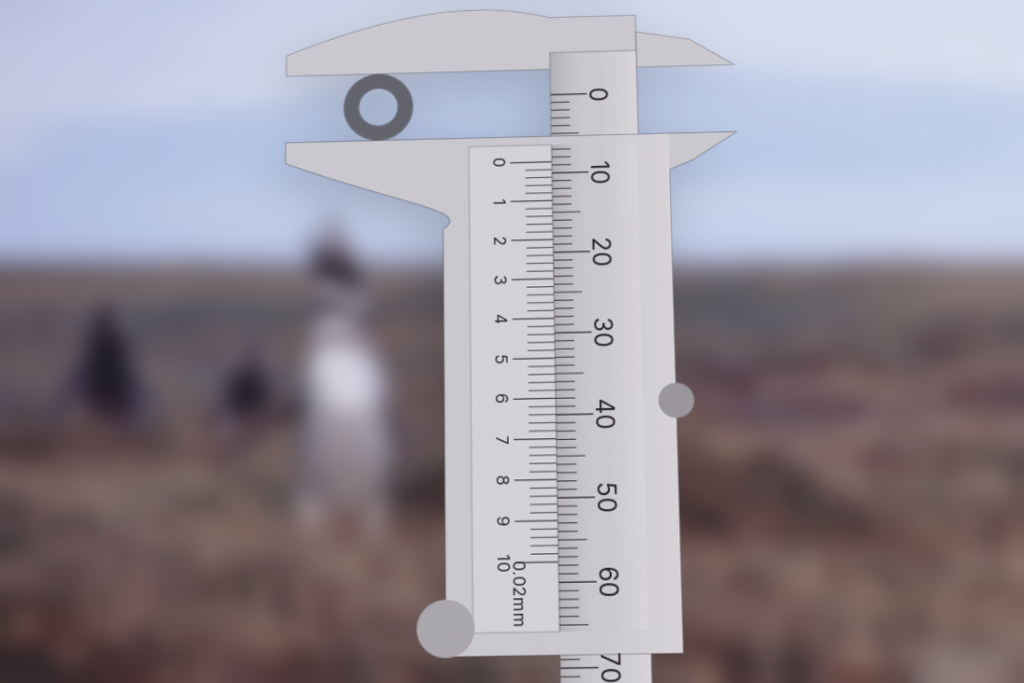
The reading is 8.6 mm
